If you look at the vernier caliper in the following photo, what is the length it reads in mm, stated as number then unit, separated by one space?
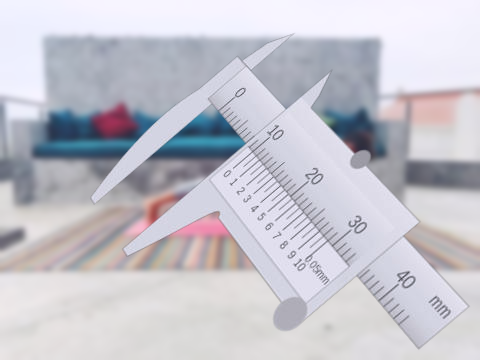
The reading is 10.0 mm
